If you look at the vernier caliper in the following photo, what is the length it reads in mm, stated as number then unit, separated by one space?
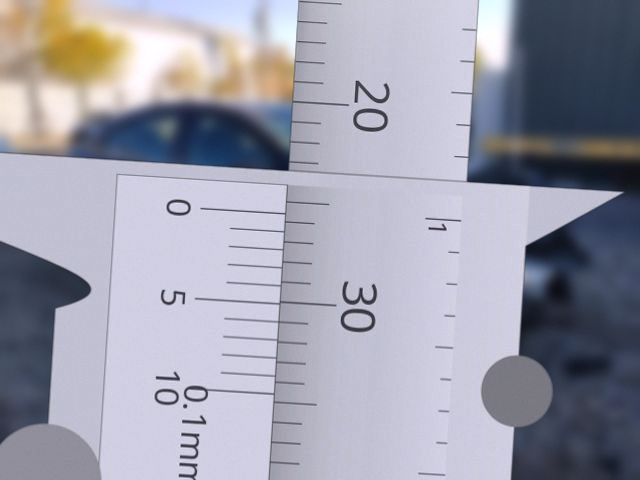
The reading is 25.6 mm
